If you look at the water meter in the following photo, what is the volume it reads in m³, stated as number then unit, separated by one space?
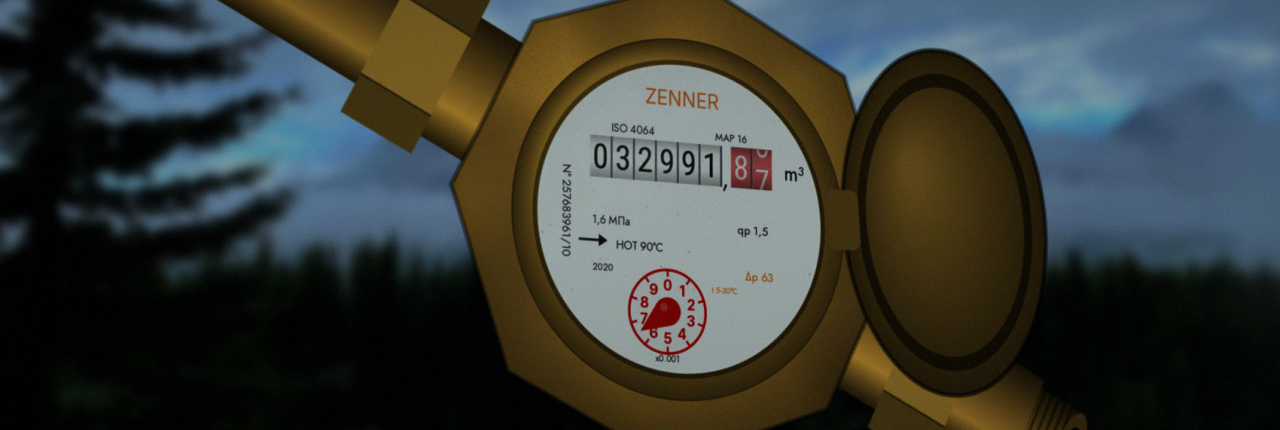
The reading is 32991.866 m³
